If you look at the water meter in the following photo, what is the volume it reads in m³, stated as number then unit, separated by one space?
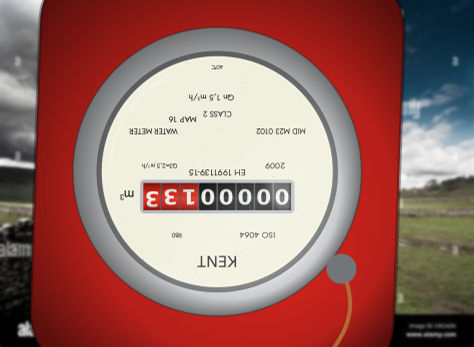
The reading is 0.133 m³
